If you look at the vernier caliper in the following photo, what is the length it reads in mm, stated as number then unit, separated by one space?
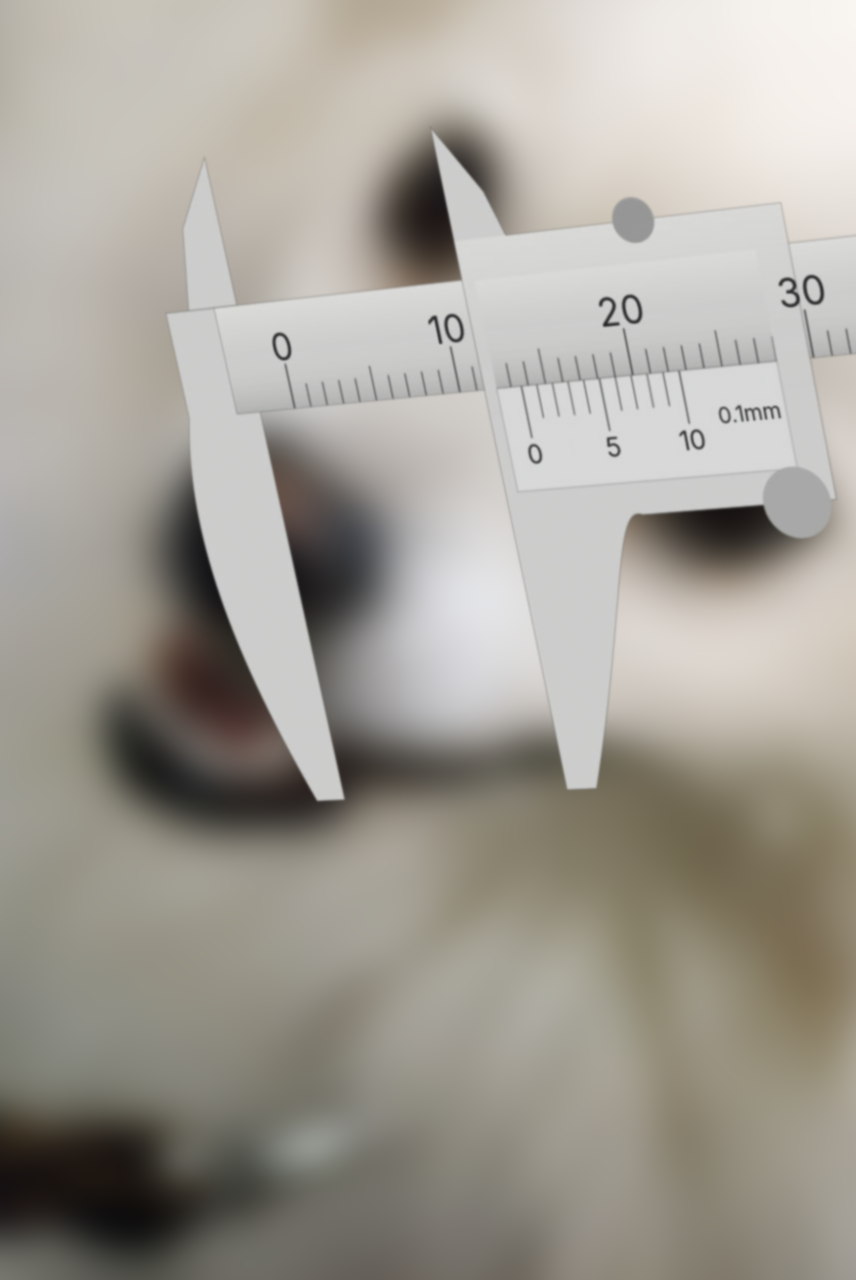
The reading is 13.6 mm
